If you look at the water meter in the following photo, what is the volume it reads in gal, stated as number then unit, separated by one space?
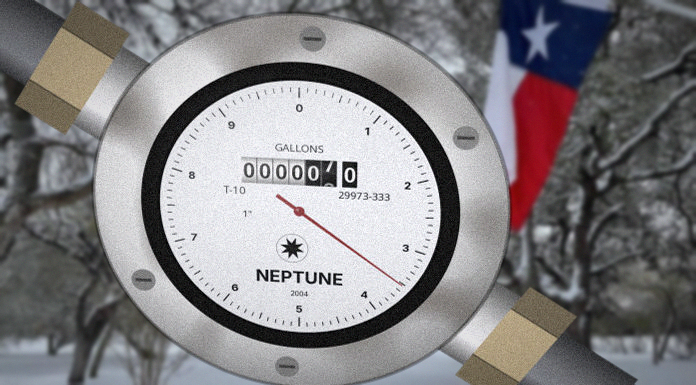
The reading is 73.5 gal
